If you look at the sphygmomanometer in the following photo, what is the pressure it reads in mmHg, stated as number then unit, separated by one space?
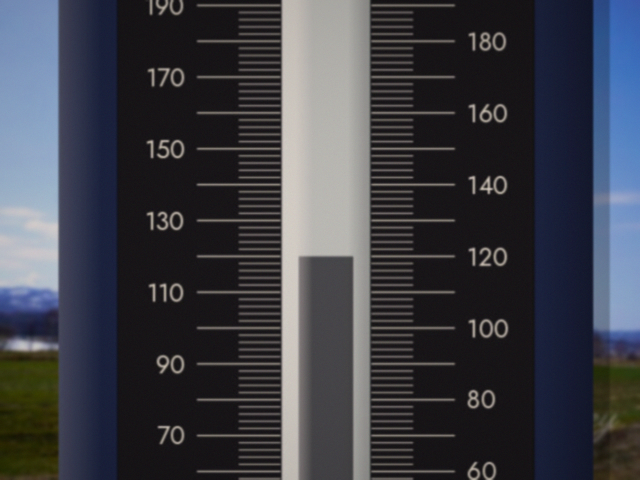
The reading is 120 mmHg
